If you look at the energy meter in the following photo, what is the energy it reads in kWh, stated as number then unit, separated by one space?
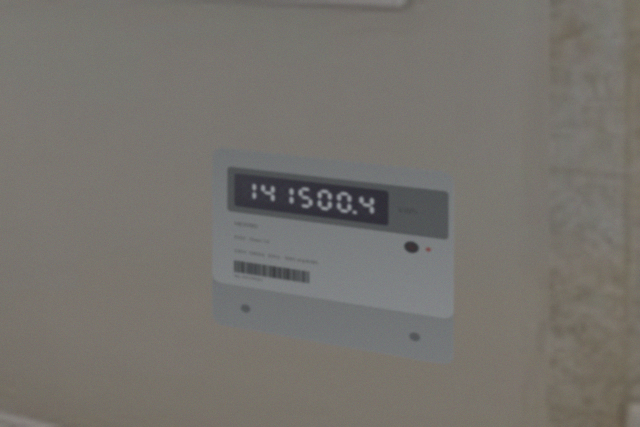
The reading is 141500.4 kWh
